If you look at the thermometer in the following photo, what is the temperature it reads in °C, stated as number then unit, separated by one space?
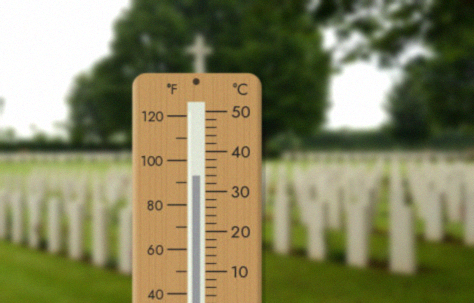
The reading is 34 °C
